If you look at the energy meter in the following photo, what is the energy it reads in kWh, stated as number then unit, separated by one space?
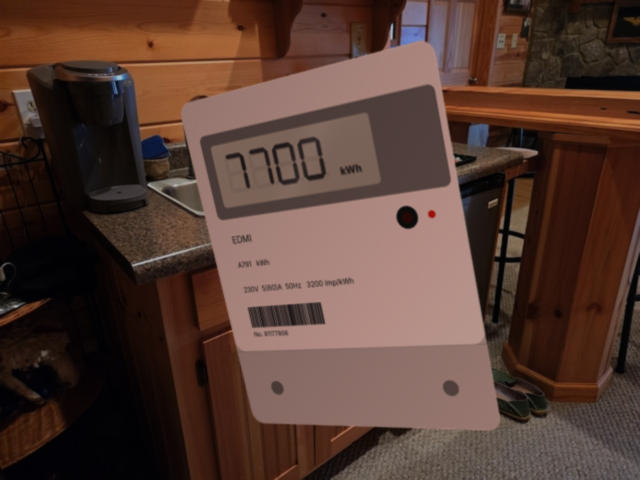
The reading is 7700 kWh
